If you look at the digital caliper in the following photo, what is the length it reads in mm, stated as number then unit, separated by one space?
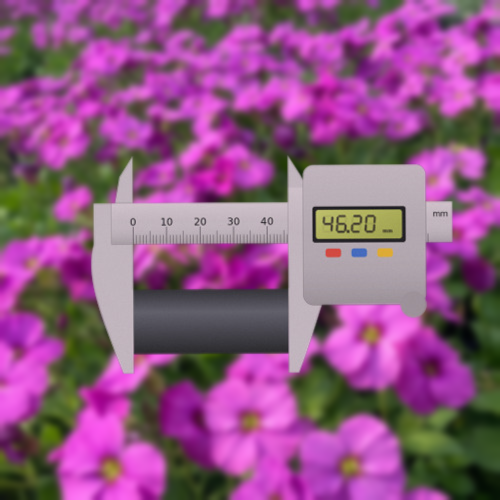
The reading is 46.20 mm
